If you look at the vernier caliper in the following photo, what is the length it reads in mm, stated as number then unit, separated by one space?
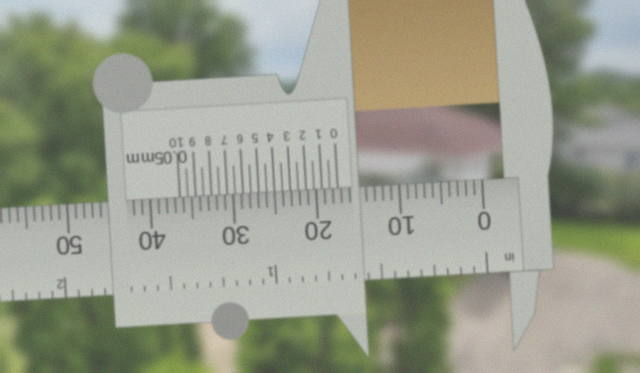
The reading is 17.4 mm
